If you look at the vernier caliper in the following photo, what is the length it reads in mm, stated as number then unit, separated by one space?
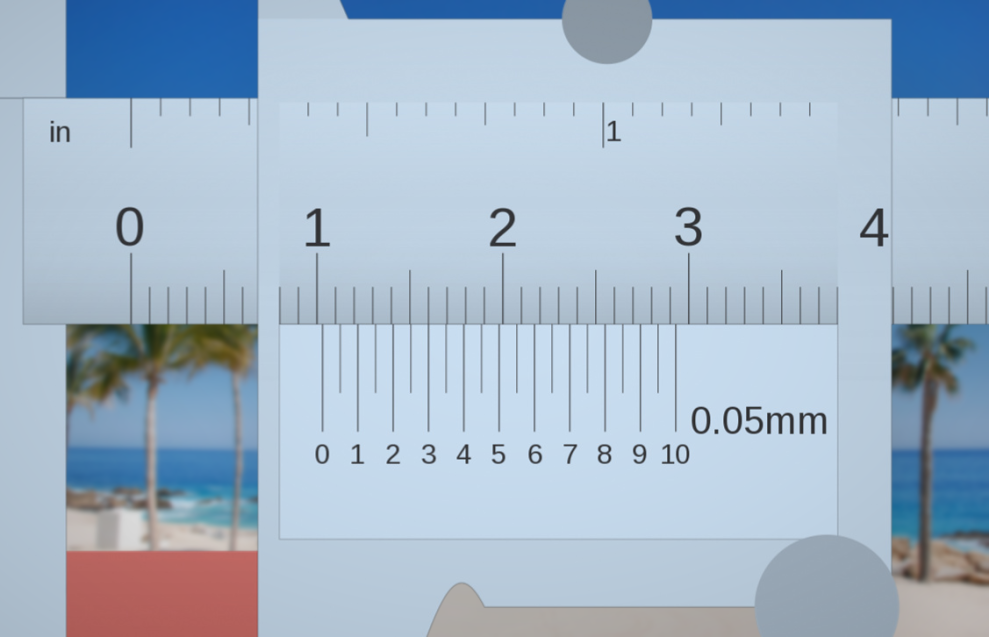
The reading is 10.3 mm
